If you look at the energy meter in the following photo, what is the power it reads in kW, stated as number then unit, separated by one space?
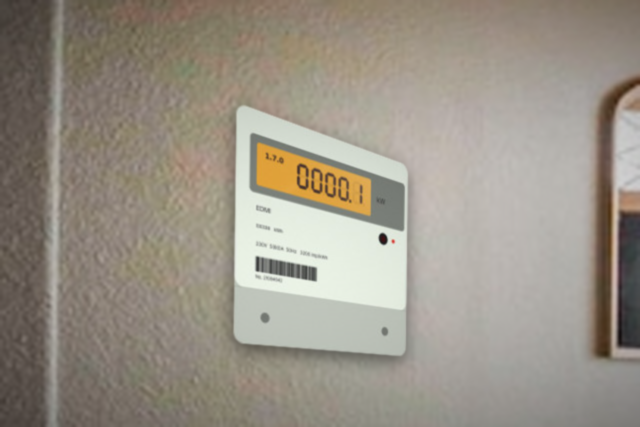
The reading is 0.1 kW
